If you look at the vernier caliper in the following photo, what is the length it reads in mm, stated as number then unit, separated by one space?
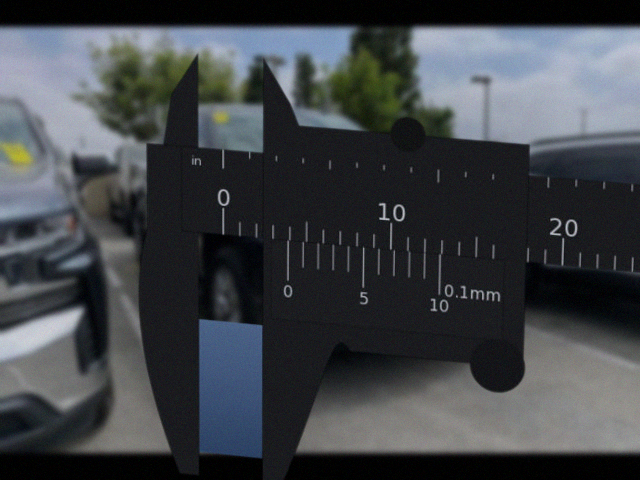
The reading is 3.9 mm
